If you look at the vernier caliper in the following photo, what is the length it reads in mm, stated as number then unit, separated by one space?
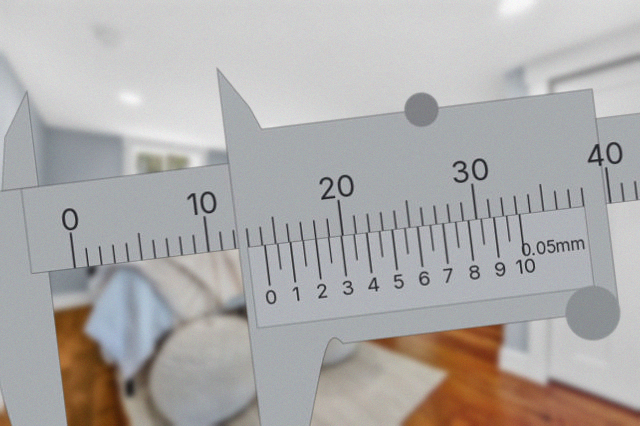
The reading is 14.2 mm
